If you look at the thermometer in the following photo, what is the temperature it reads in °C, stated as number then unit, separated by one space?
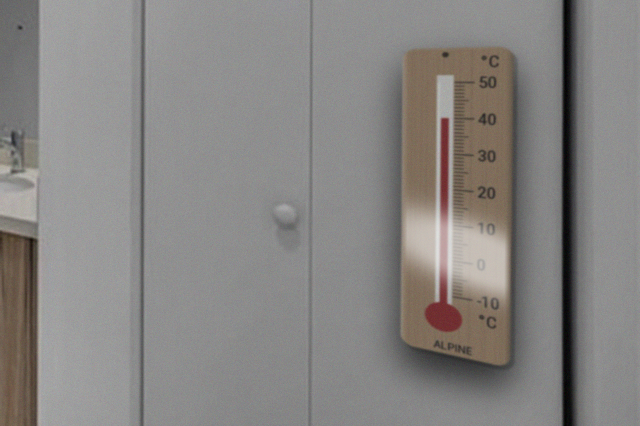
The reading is 40 °C
